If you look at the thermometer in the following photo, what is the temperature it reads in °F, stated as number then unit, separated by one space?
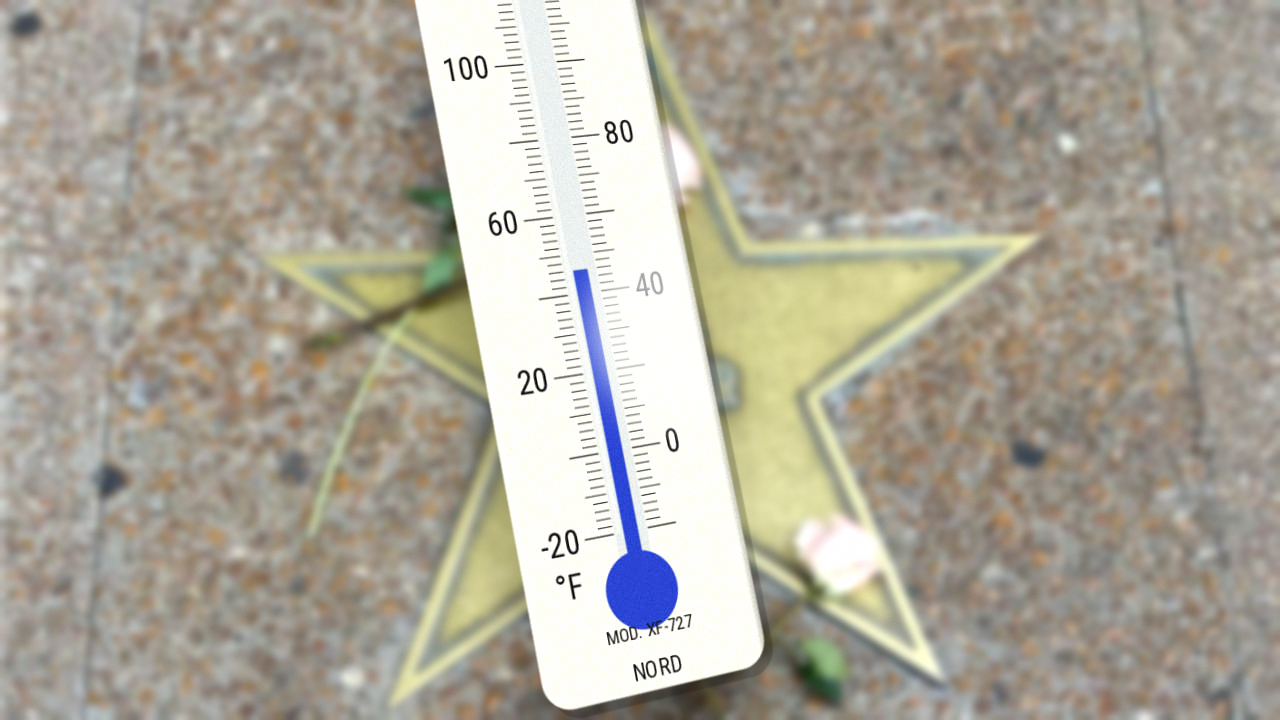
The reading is 46 °F
